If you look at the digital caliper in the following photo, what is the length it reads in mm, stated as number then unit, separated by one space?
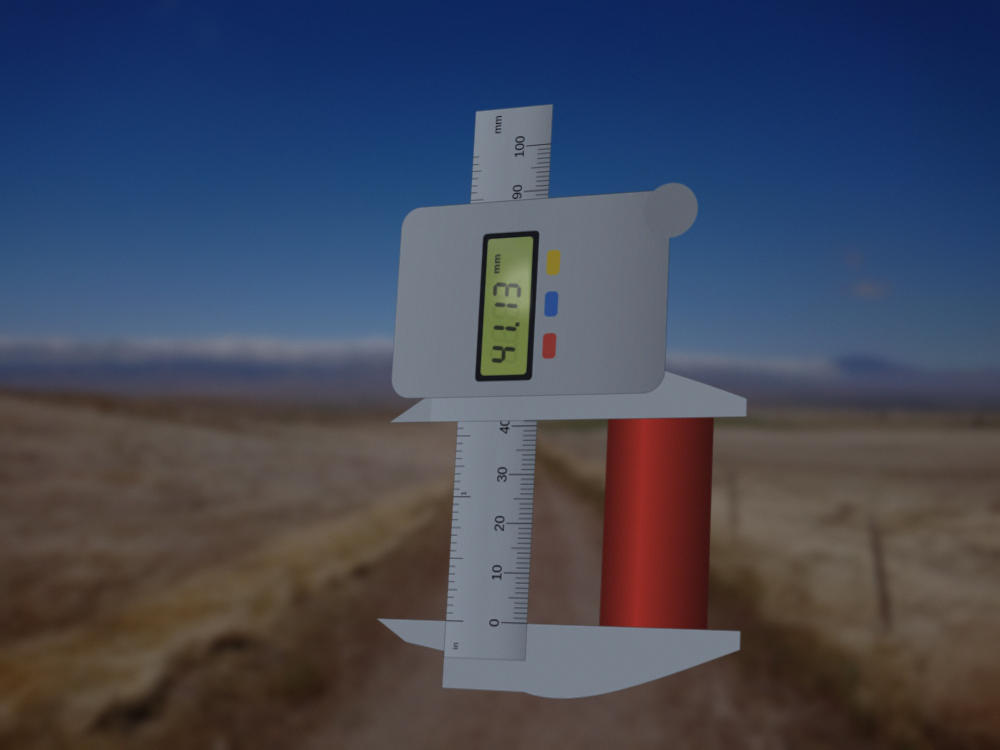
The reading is 41.13 mm
